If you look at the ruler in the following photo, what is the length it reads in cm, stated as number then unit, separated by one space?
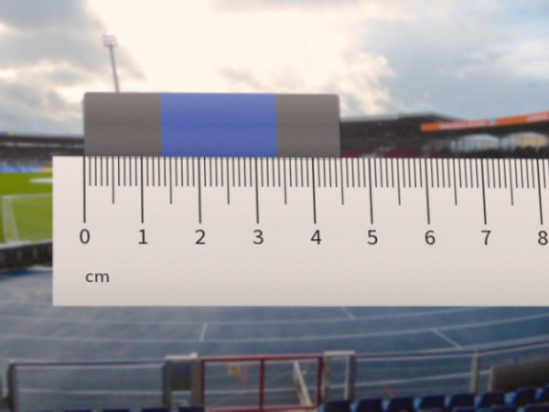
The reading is 4.5 cm
